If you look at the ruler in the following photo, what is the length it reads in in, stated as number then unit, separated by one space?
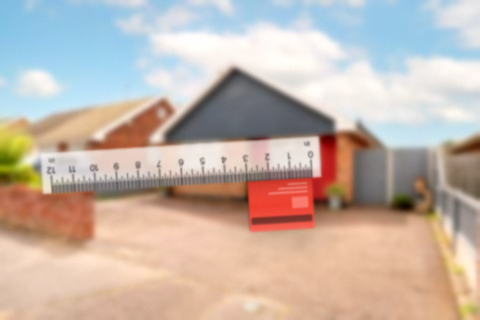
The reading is 3 in
